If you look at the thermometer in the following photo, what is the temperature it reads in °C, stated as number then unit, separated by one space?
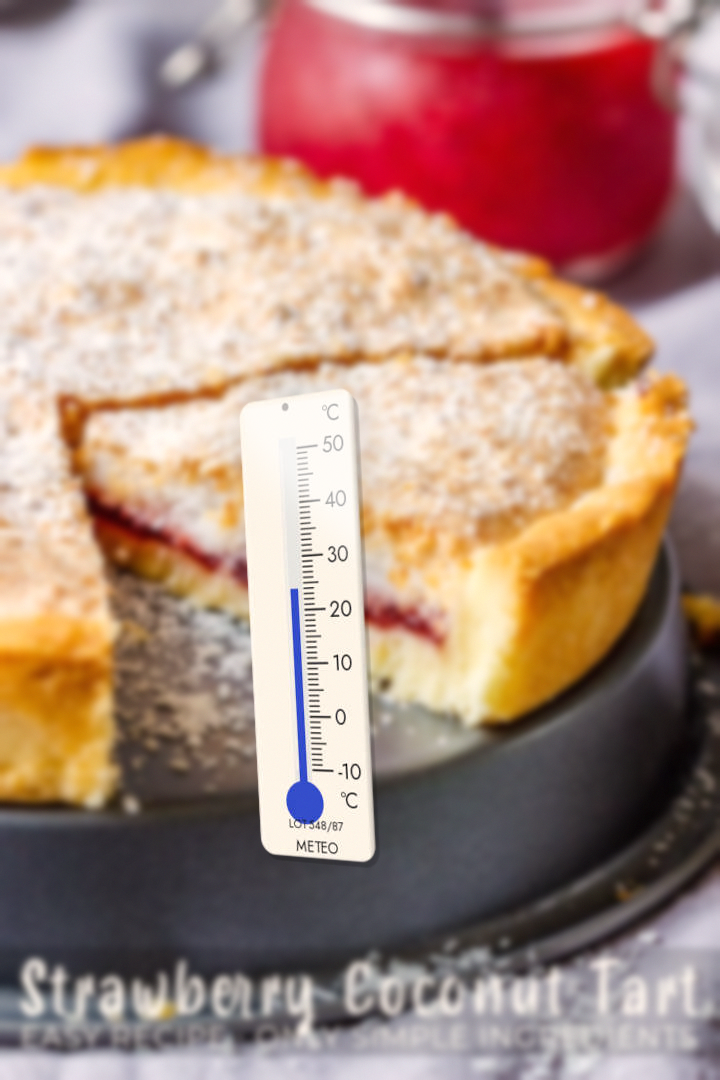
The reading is 24 °C
